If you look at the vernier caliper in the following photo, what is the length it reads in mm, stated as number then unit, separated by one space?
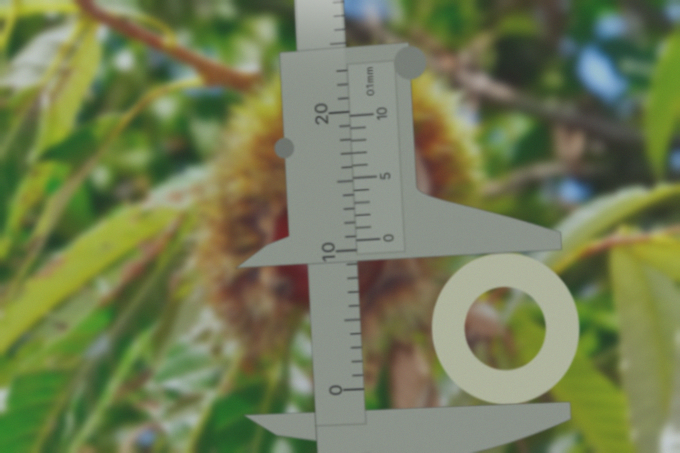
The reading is 10.7 mm
